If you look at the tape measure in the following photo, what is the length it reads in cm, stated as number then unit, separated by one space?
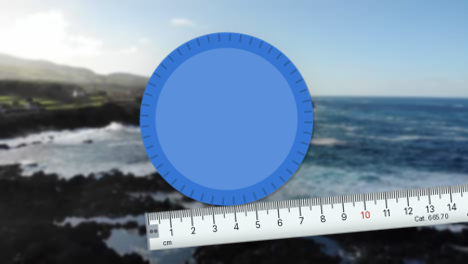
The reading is 8 cm
